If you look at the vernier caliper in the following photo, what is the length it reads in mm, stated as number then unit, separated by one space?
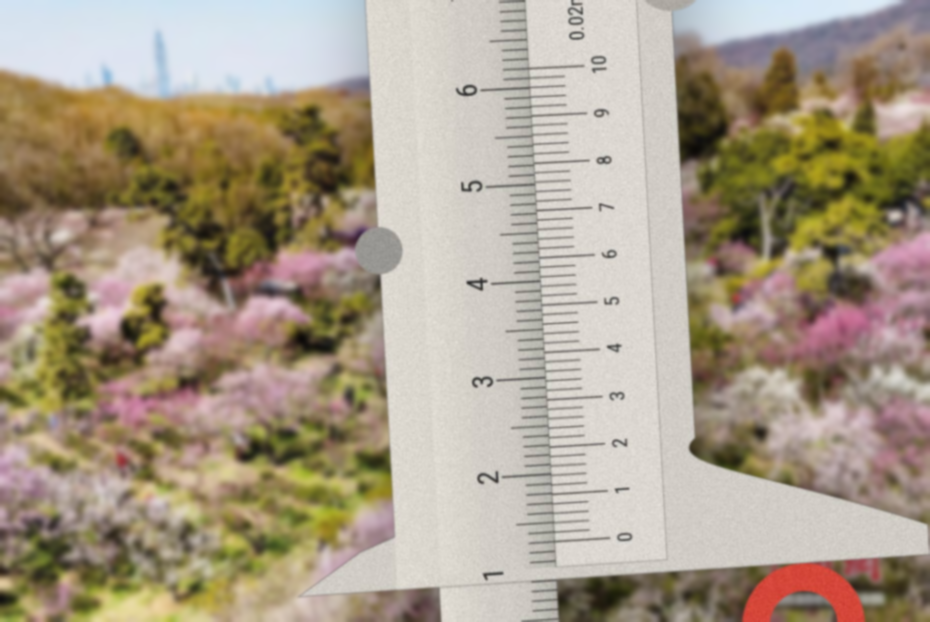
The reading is 13.0 mm
